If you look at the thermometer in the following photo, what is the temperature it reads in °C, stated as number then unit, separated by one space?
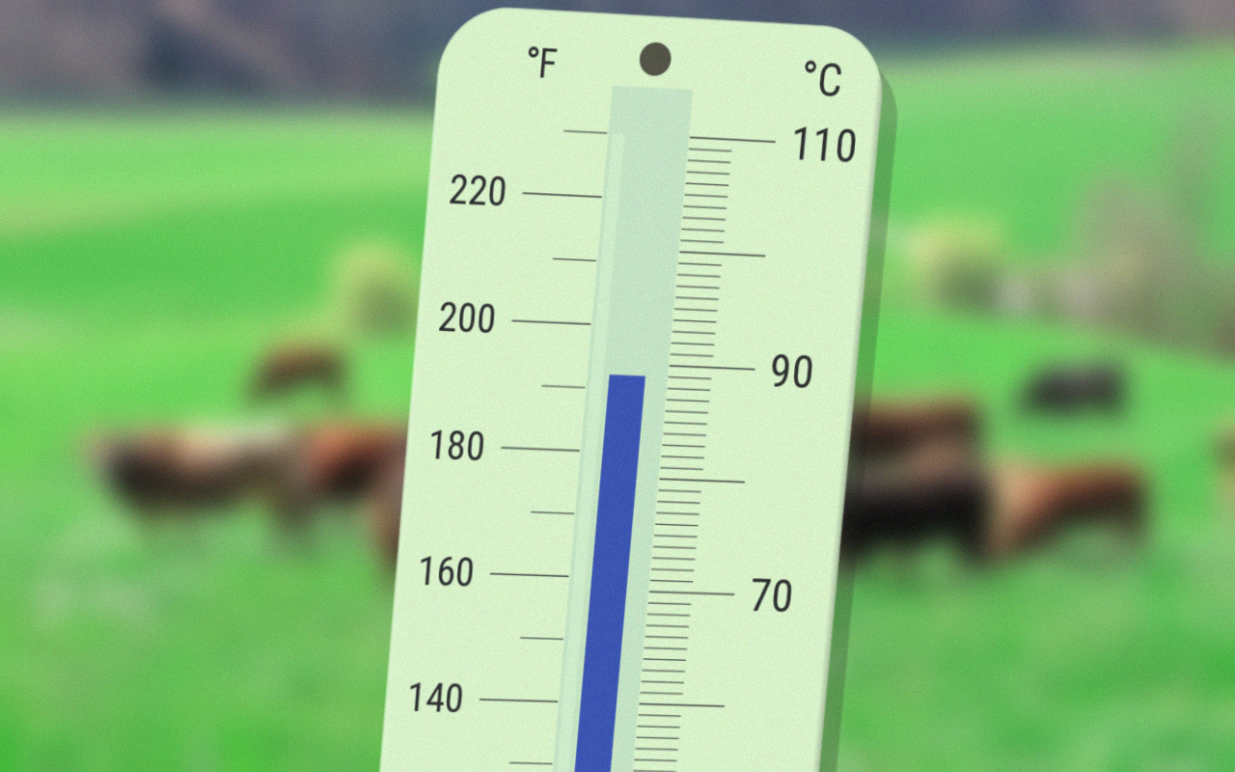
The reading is 89 °C
